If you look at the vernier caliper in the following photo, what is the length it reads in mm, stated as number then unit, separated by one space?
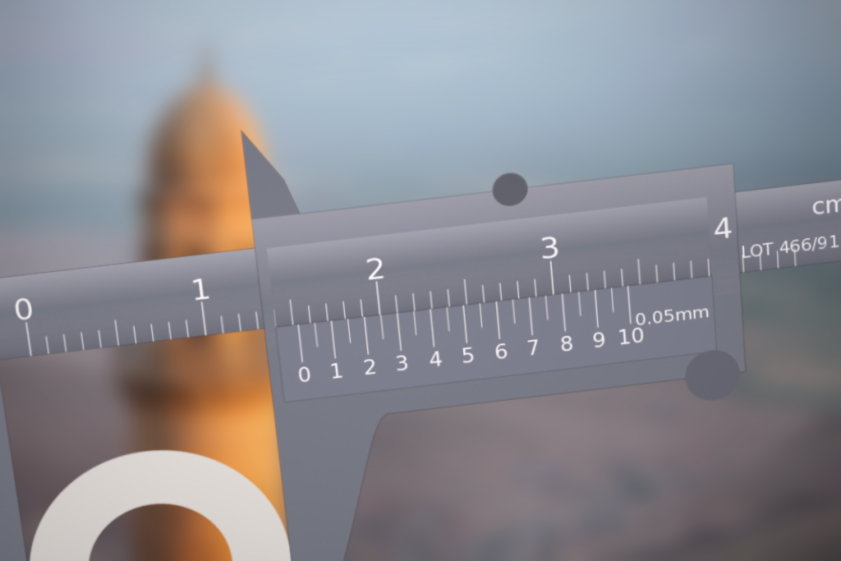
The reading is 15.3 mm
